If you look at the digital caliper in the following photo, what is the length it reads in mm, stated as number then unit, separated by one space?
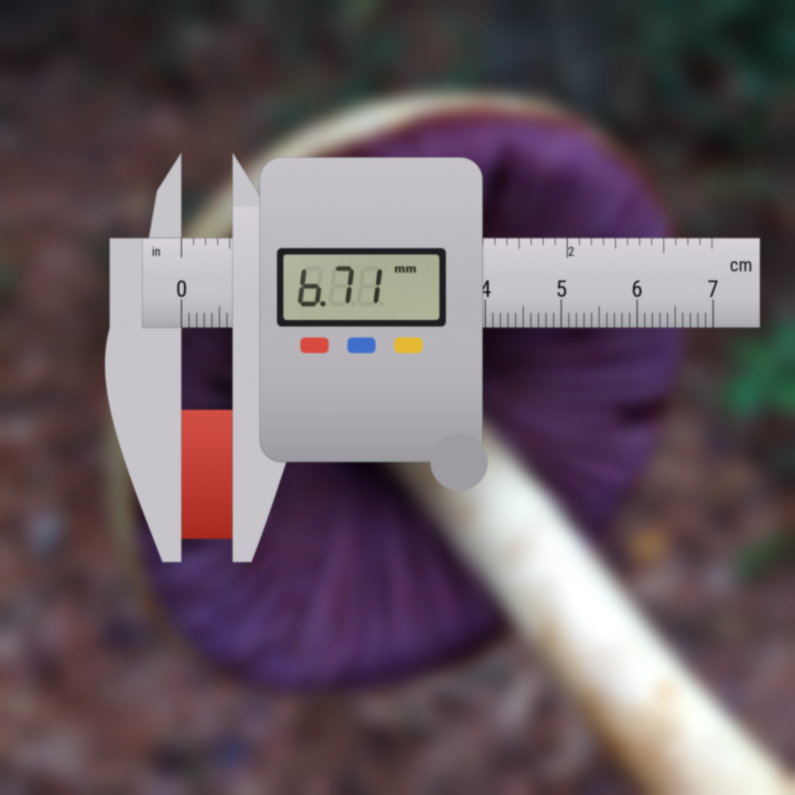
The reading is 6.71 mm
